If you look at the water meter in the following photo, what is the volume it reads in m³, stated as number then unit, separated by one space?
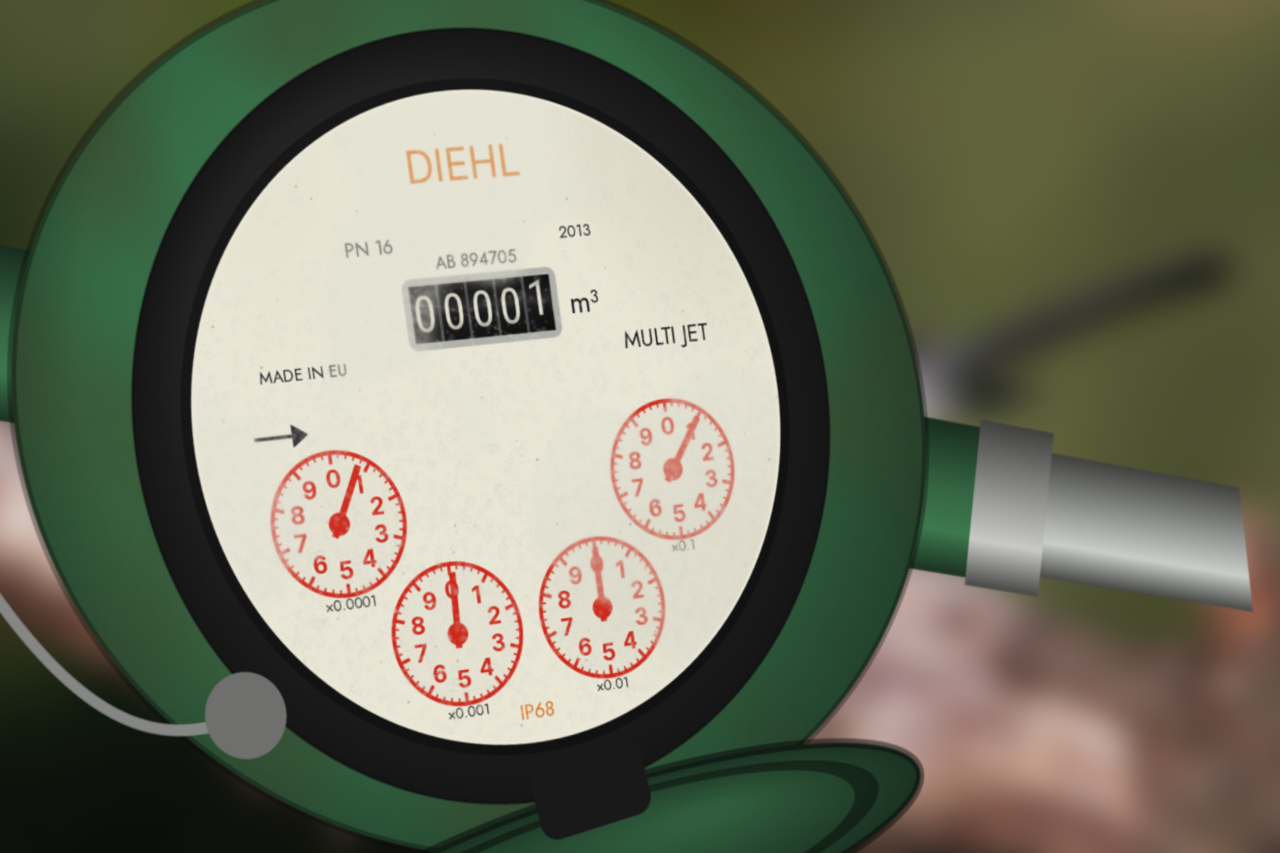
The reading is 1.1000 m³
